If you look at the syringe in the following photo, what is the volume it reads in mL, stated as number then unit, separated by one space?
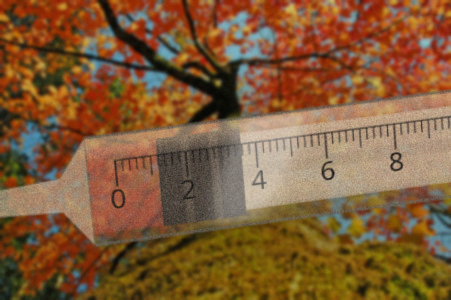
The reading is 1.2 mL
